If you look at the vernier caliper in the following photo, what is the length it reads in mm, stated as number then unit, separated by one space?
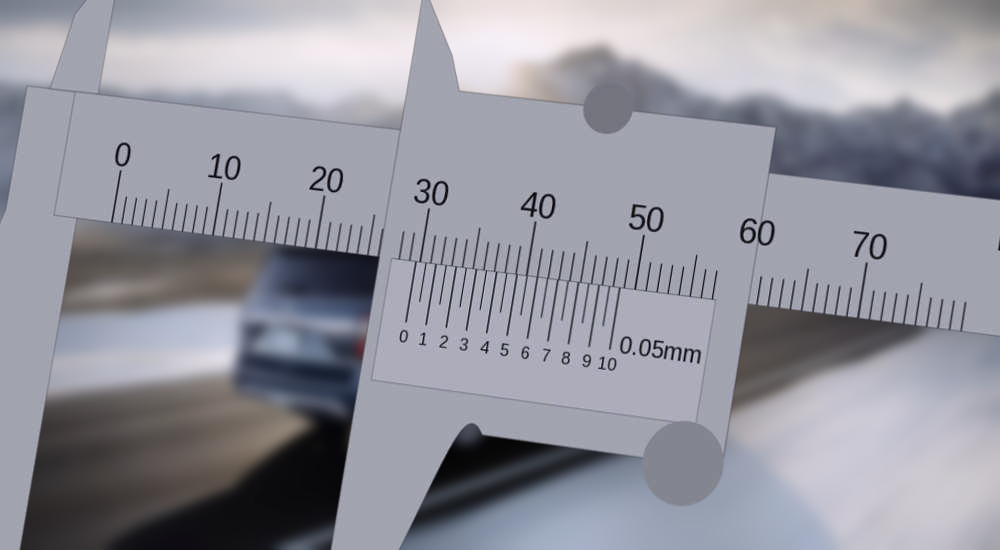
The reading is 29.6 mm
